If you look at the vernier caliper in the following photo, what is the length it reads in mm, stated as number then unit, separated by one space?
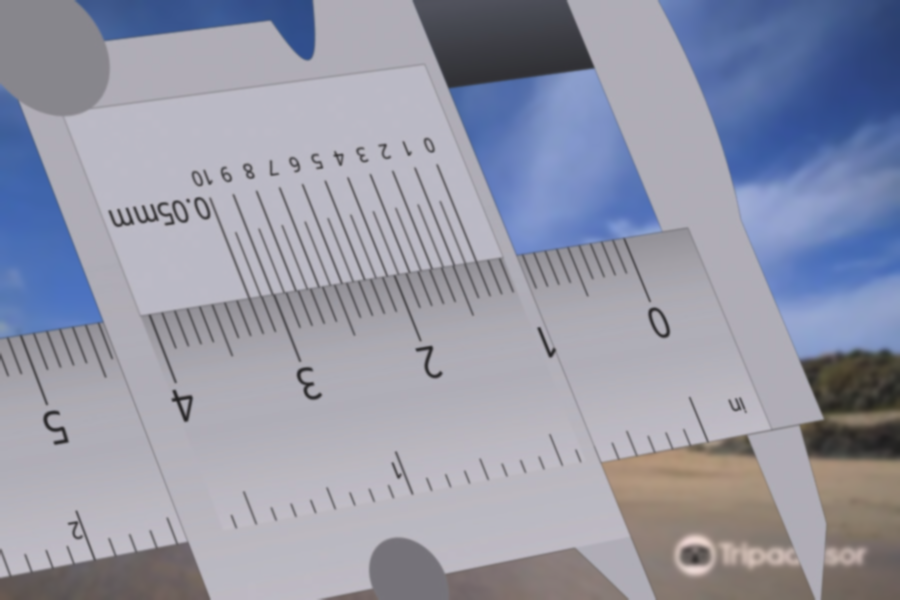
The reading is 13.0 mm
